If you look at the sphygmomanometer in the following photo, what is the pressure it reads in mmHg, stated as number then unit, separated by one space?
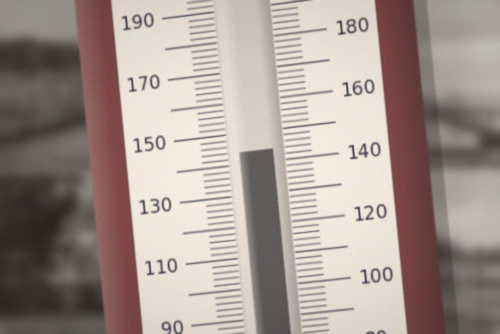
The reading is 144 mmHg
